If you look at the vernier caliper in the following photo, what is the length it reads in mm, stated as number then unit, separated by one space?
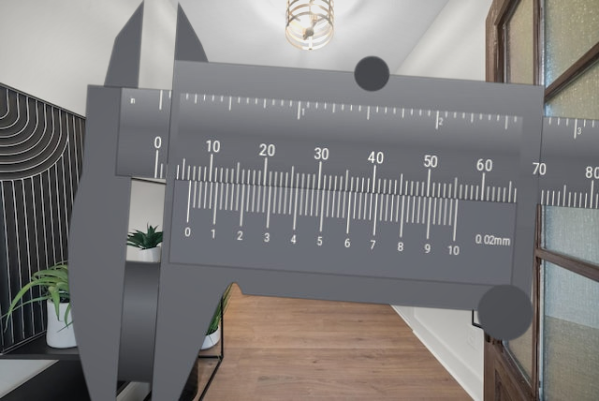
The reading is 6.4 mm
